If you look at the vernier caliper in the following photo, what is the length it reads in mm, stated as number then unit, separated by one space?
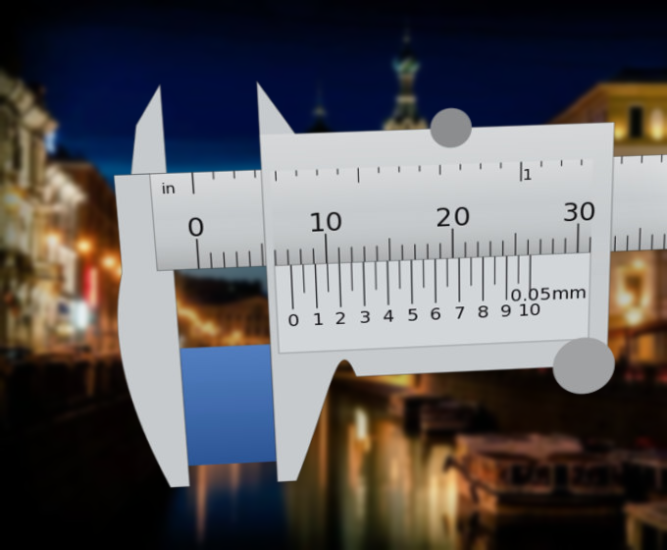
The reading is 7.2 mm
